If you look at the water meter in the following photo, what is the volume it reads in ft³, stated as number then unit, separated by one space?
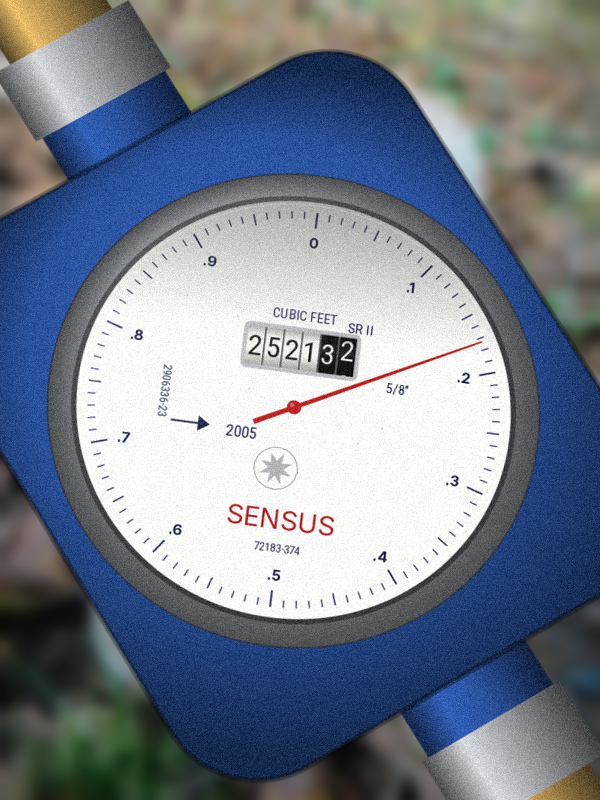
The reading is 252132.17 ft³
